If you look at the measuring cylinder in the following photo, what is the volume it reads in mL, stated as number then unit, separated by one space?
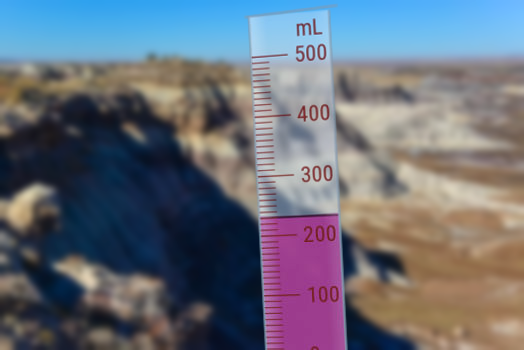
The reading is 230 mL
